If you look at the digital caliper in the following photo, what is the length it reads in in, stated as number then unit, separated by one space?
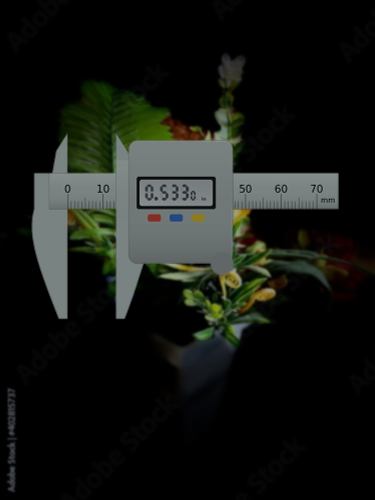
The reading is 0.5330 in
